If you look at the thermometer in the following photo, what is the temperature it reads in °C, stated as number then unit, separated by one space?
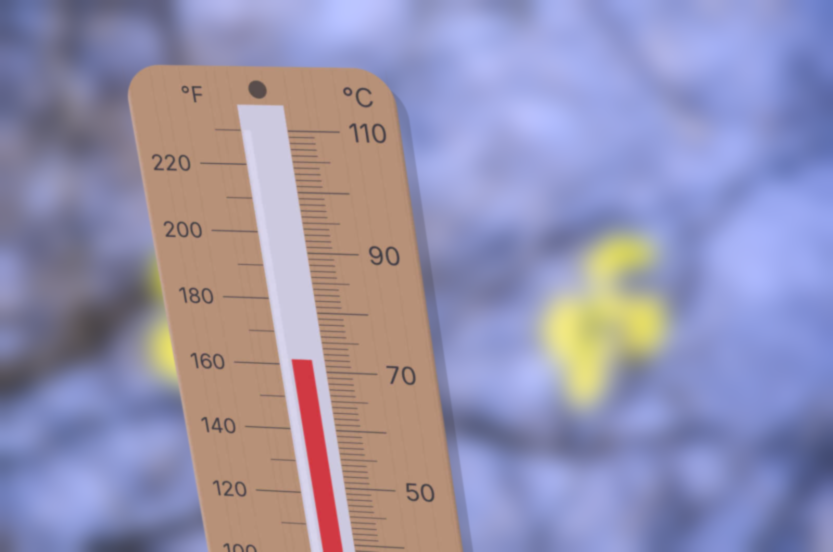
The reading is 72 °C
